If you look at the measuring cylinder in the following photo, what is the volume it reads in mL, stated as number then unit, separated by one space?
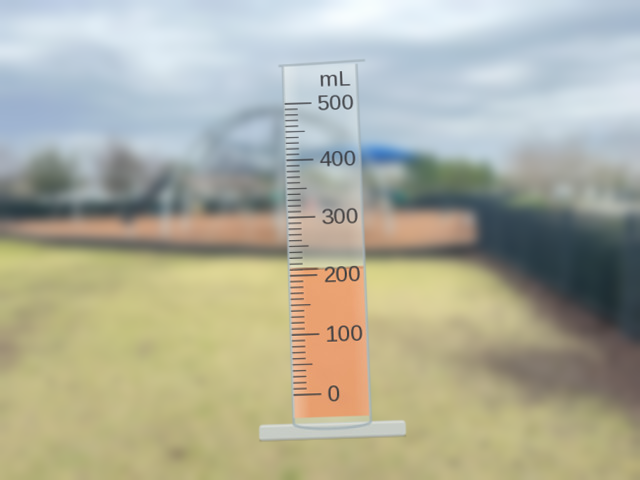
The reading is 210 mL
